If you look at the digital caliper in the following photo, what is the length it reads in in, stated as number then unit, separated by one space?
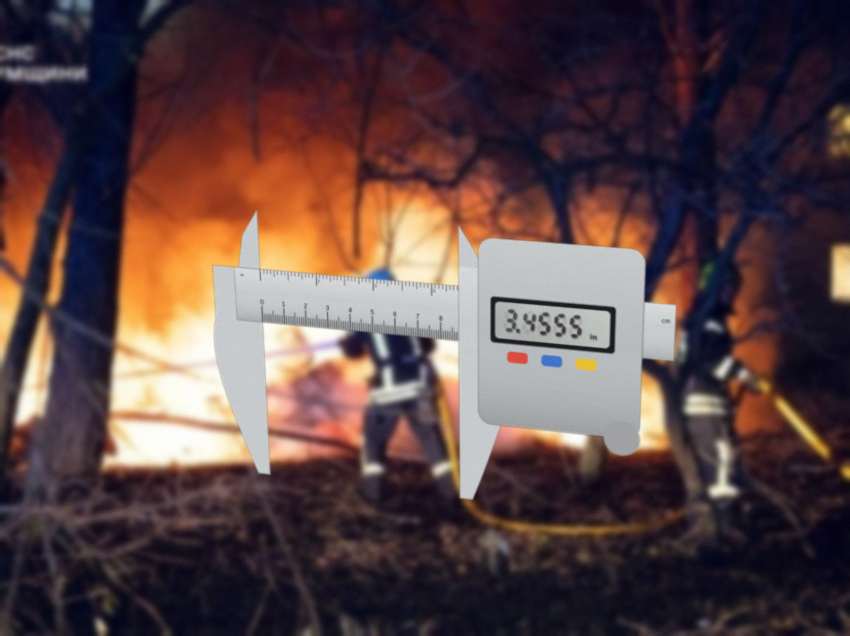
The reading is 3.4555 in
